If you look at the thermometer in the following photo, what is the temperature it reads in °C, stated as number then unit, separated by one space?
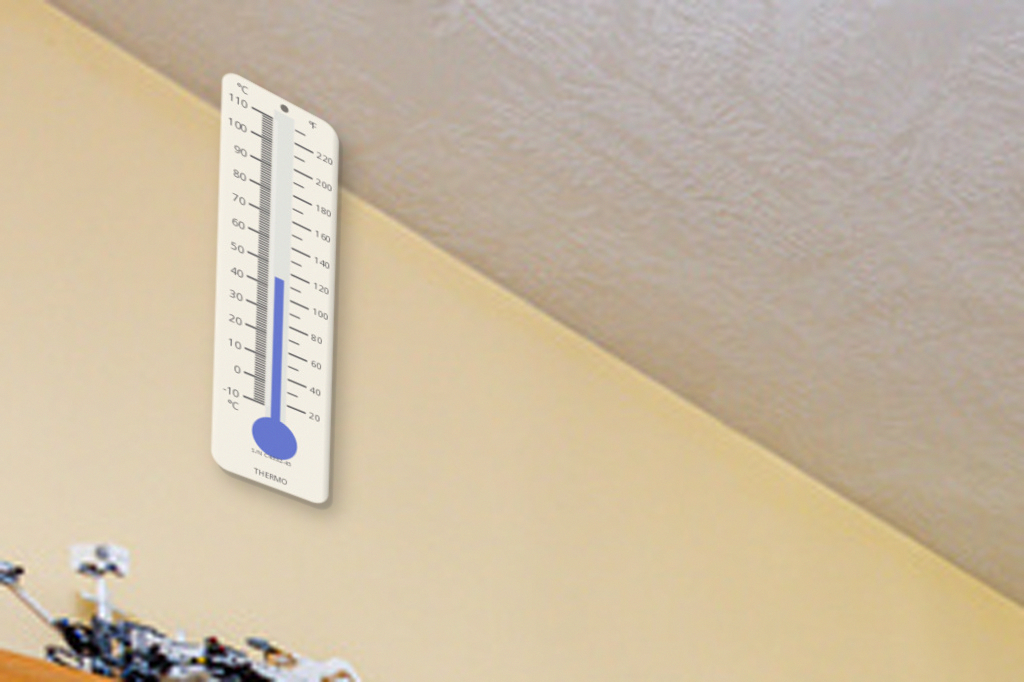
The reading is 45 °C
